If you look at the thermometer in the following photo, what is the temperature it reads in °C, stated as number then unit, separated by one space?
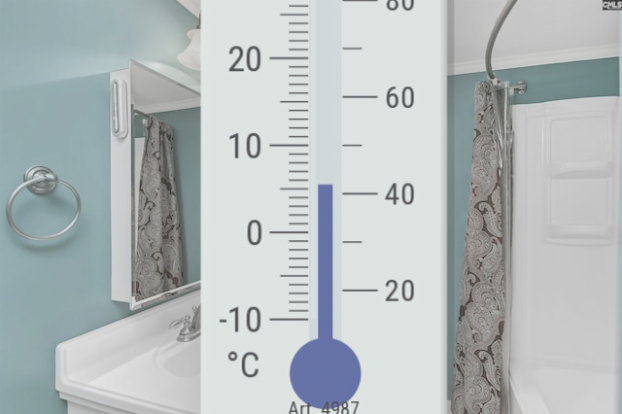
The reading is 5.5 °C
